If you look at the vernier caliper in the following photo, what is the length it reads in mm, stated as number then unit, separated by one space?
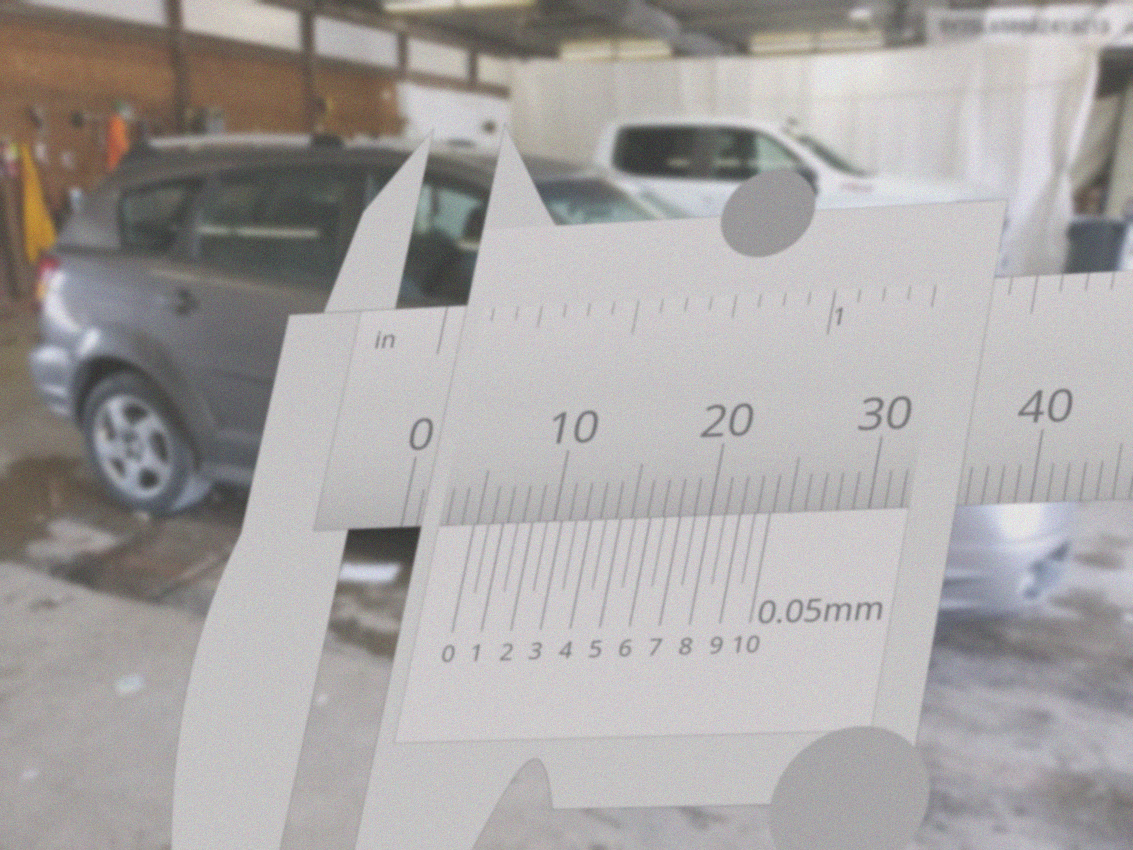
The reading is 4.8 mm
